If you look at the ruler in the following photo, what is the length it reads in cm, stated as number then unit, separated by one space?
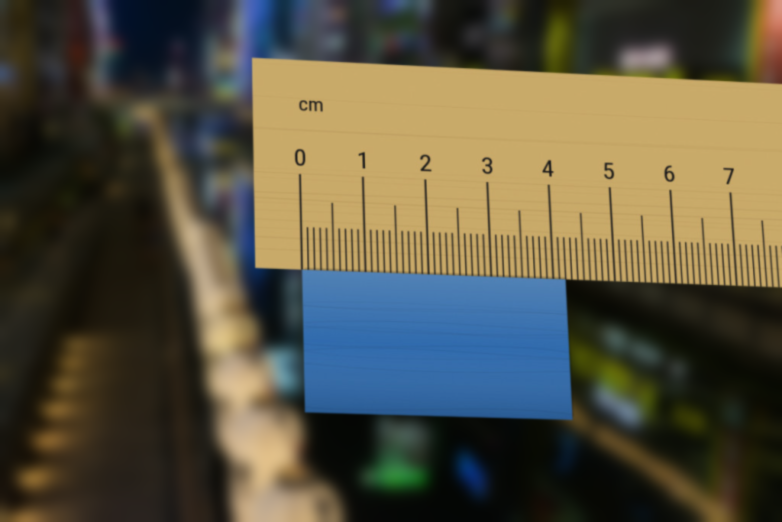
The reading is 4.2 cm
